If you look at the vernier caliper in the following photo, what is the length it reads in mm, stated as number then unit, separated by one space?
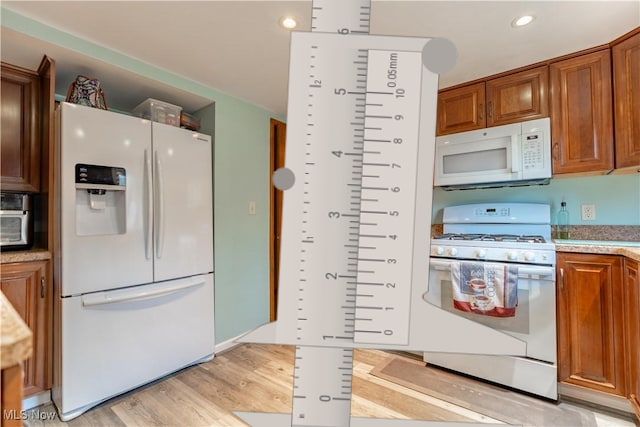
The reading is 11.2 mm
